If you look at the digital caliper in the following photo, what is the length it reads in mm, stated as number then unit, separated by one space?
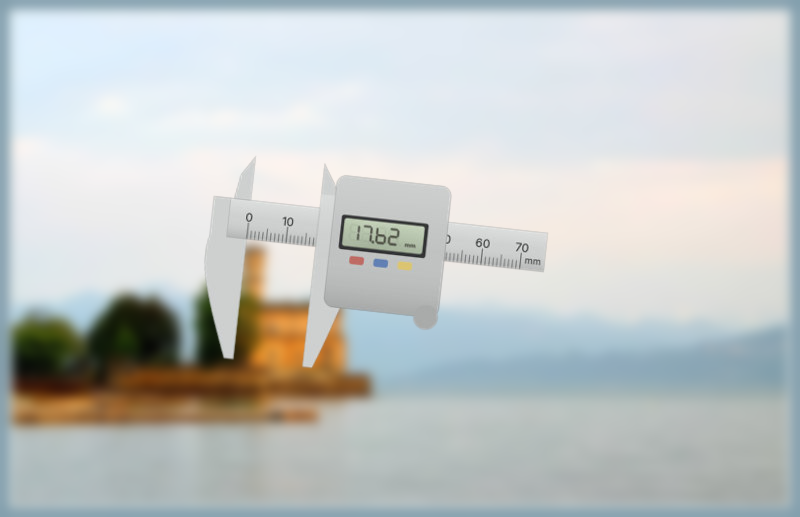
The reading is 17.62 mm
